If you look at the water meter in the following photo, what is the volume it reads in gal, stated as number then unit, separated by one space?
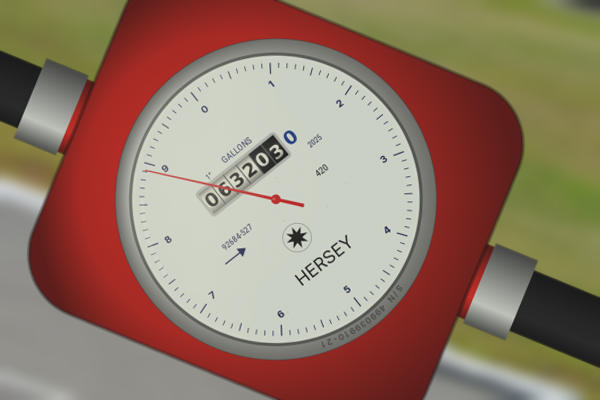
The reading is 632028.9 gal
